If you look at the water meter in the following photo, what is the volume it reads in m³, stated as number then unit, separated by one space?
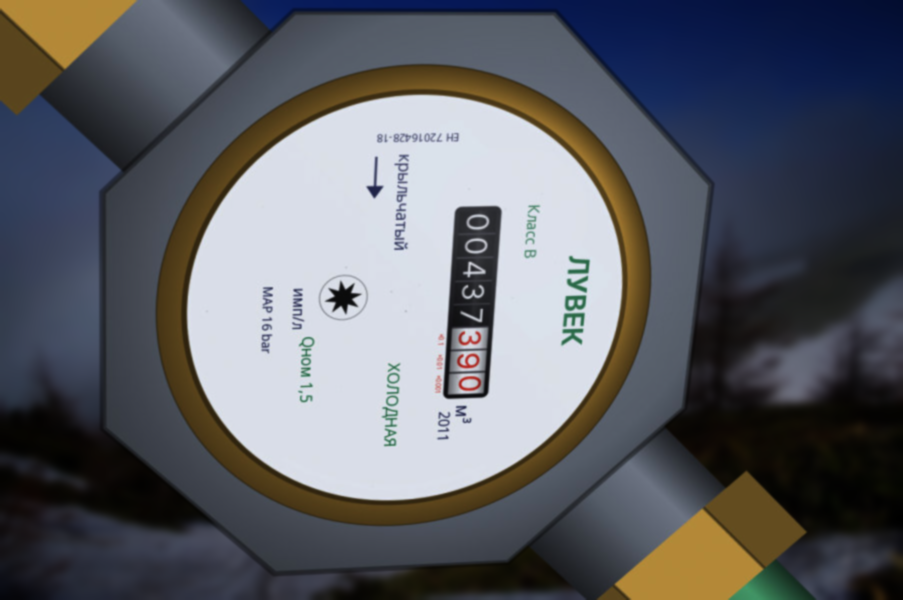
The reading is 437.390 m³
